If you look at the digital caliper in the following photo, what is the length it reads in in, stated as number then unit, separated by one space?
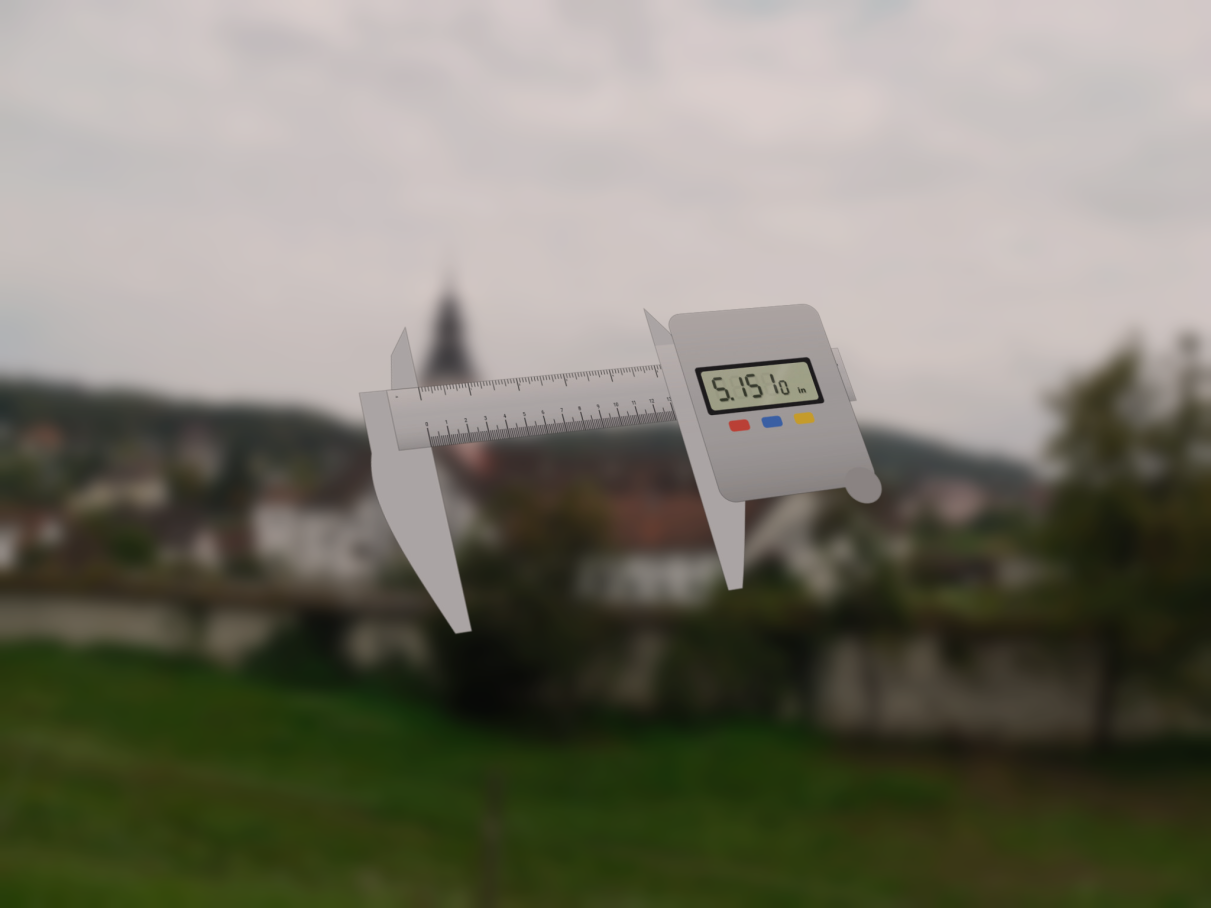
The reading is 5.1510 in
